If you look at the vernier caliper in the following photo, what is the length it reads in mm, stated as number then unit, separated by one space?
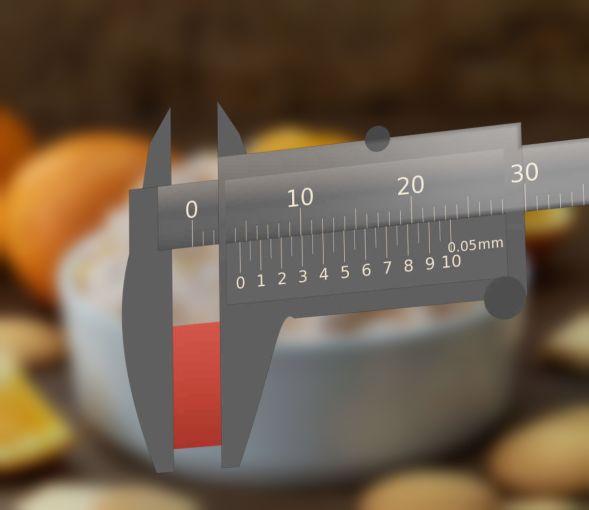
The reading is 4.4 mm
